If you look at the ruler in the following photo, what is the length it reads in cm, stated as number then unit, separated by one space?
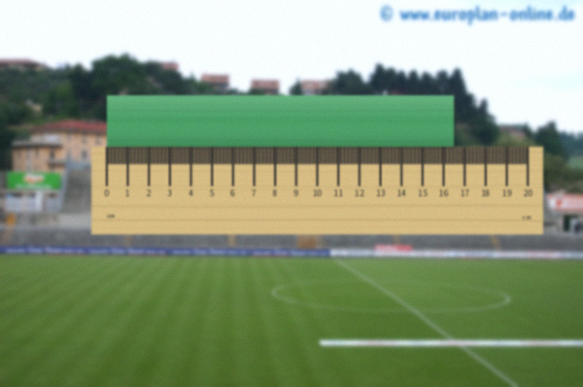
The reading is 16.5 cm
